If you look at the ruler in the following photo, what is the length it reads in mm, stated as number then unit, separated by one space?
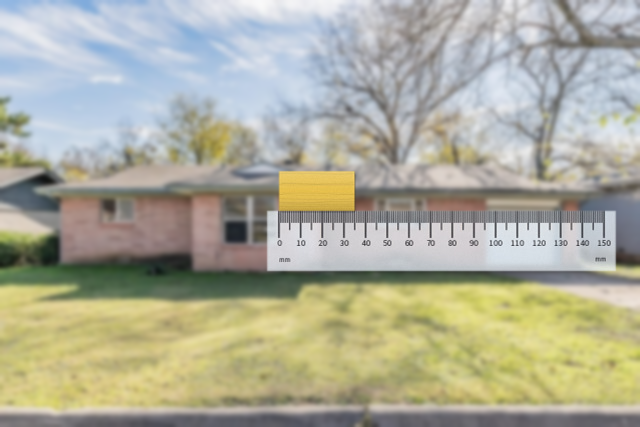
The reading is 35 mm
